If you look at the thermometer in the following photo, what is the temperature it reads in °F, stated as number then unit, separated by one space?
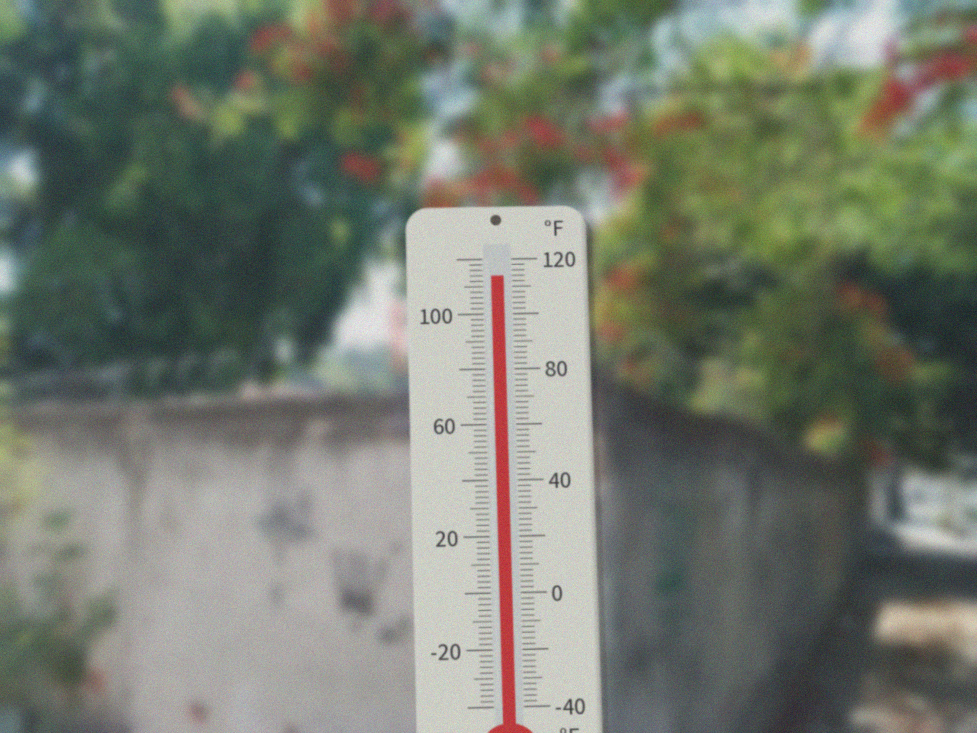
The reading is 114 °F
